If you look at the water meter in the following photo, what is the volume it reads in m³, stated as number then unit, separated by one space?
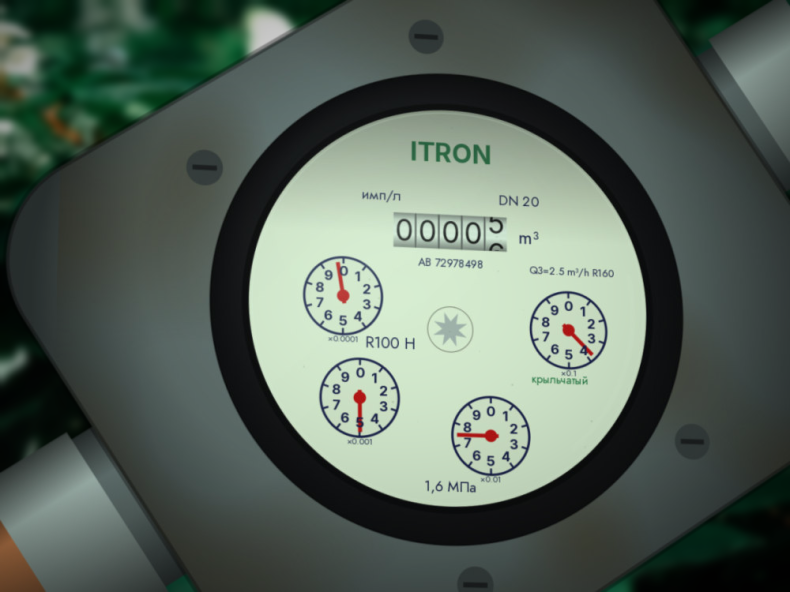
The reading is 5.3749 m³
